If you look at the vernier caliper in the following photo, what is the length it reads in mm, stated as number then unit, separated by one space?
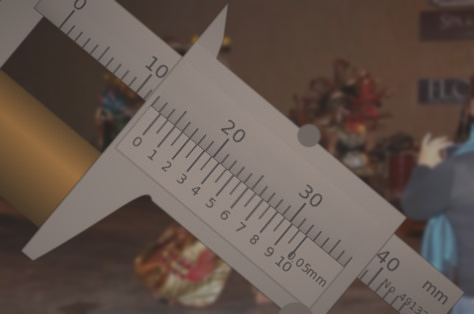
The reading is 13.2 mm
